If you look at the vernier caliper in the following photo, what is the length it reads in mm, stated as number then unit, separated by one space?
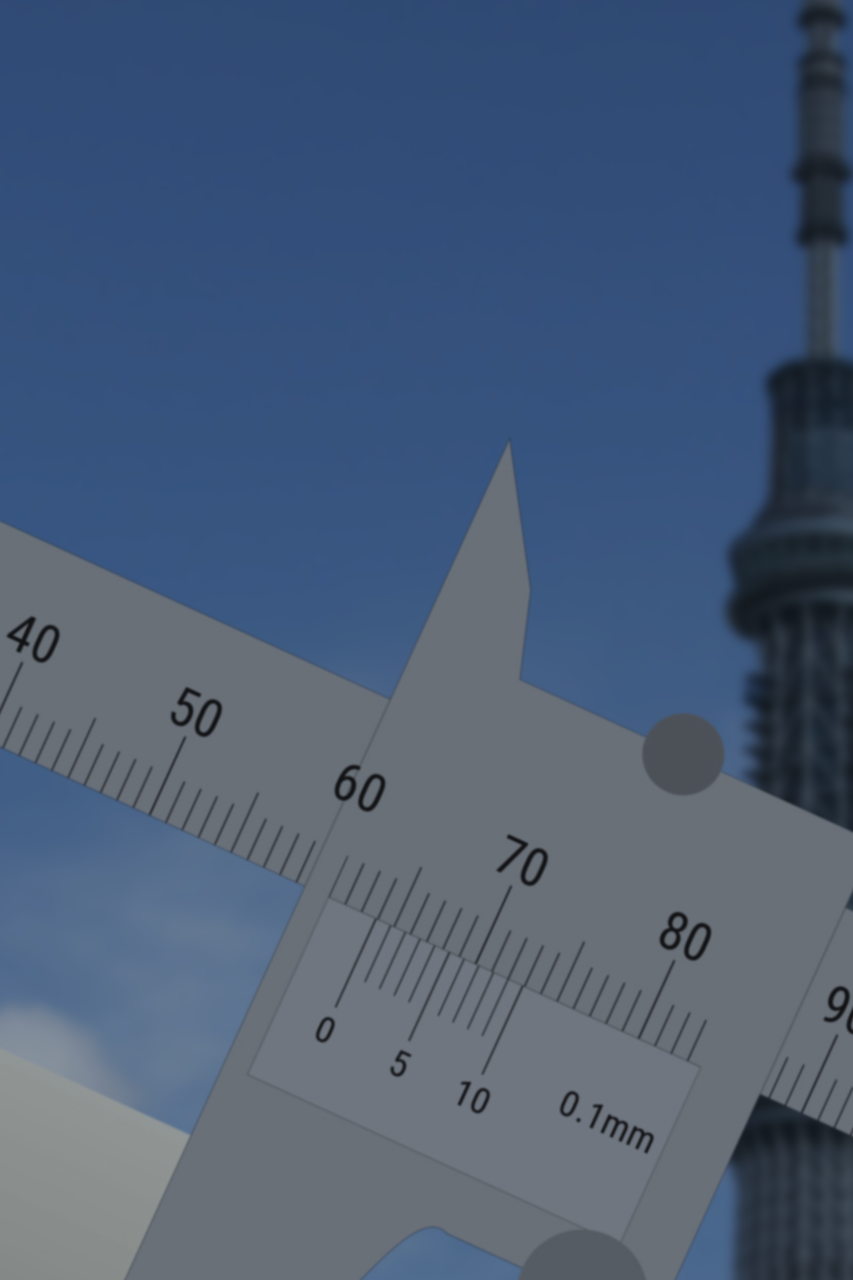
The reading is 63.9 mm
